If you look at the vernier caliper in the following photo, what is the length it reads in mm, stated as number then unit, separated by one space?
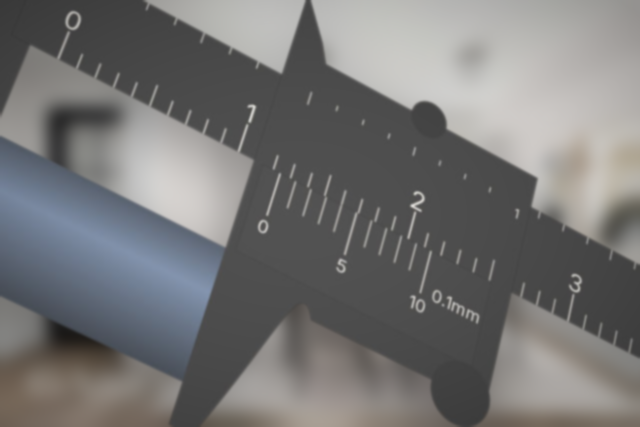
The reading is 12.4 mm
